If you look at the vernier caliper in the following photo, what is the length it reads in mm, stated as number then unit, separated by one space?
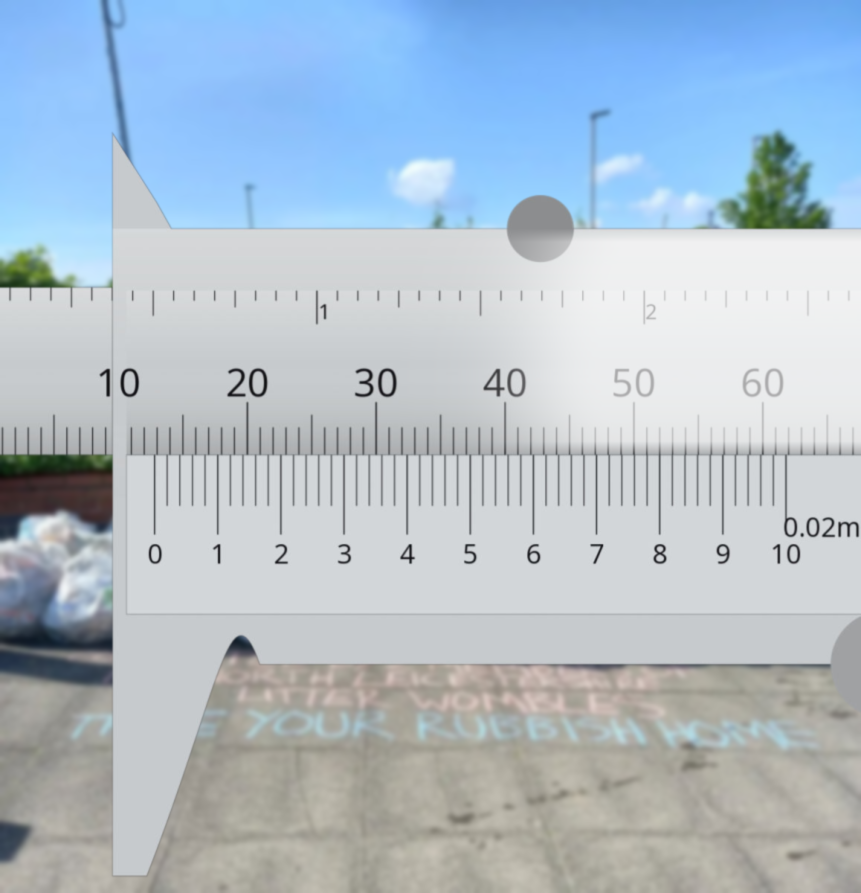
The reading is 12.8 mm
